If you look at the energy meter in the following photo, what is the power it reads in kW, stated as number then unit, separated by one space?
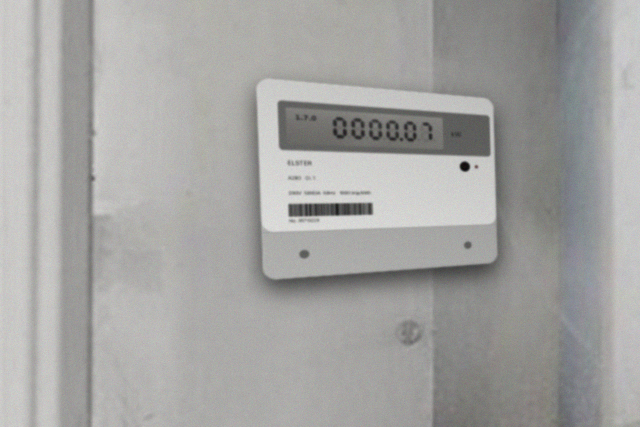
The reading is 0.07 kW
